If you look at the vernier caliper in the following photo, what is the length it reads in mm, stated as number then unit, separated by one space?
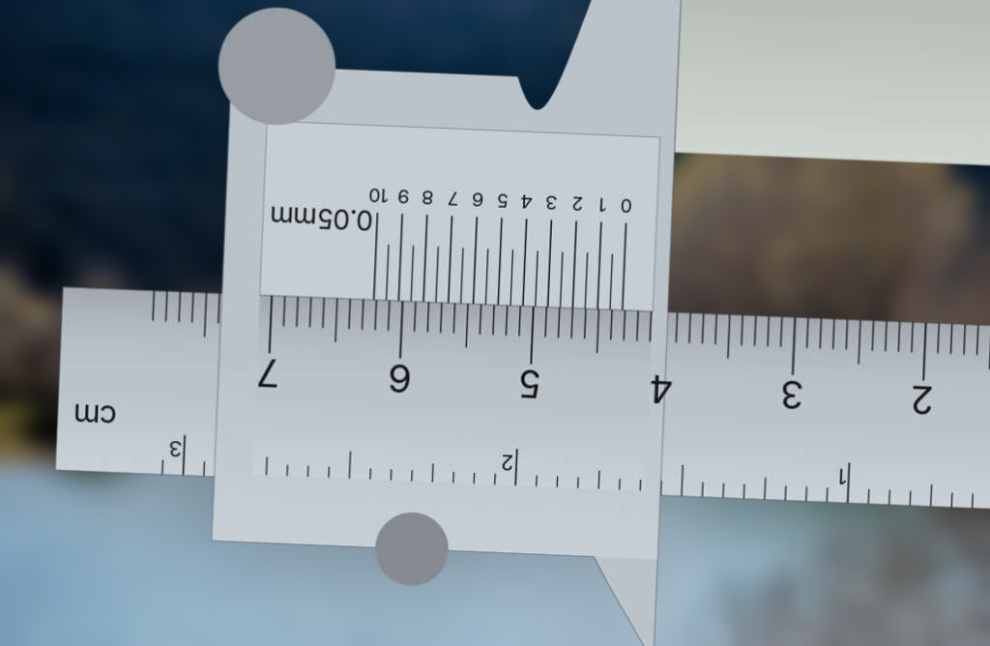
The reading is 43.2 mm
